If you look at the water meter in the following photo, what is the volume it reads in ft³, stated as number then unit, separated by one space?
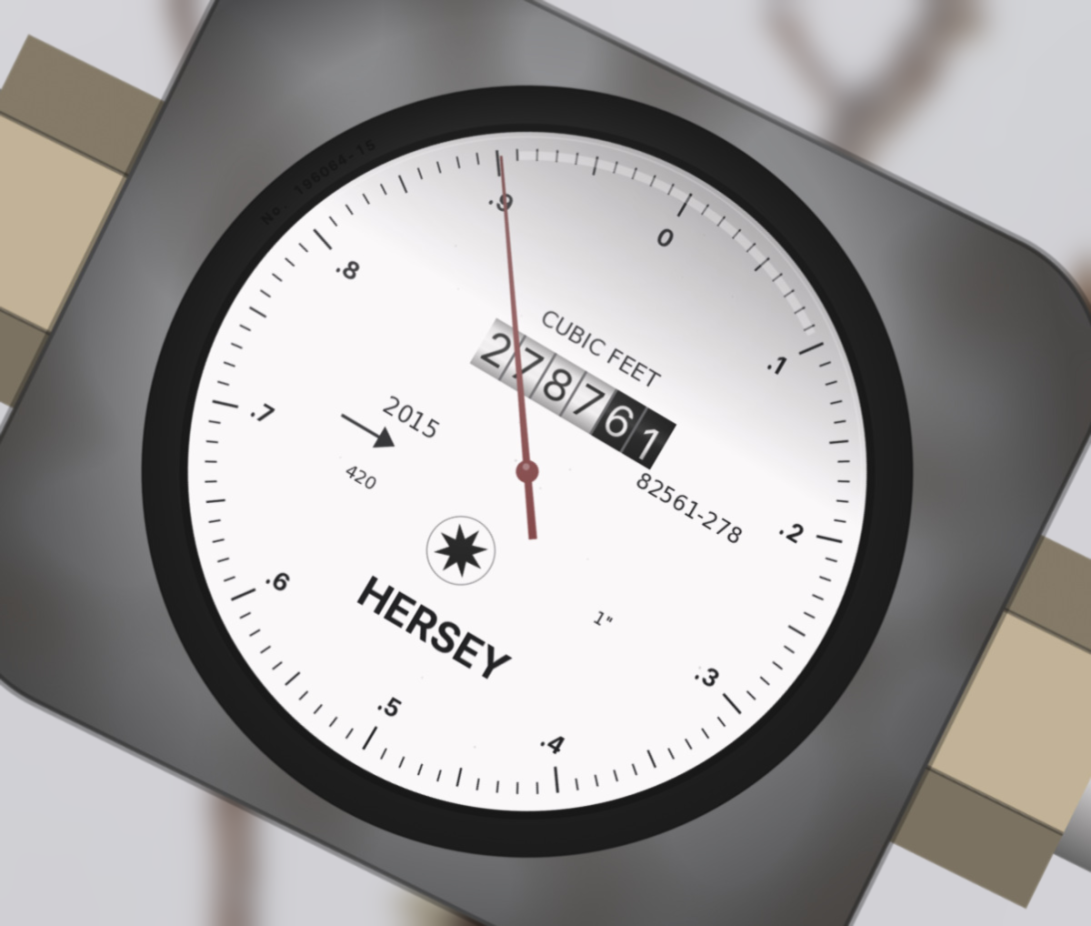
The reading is 278760.90 ft³
